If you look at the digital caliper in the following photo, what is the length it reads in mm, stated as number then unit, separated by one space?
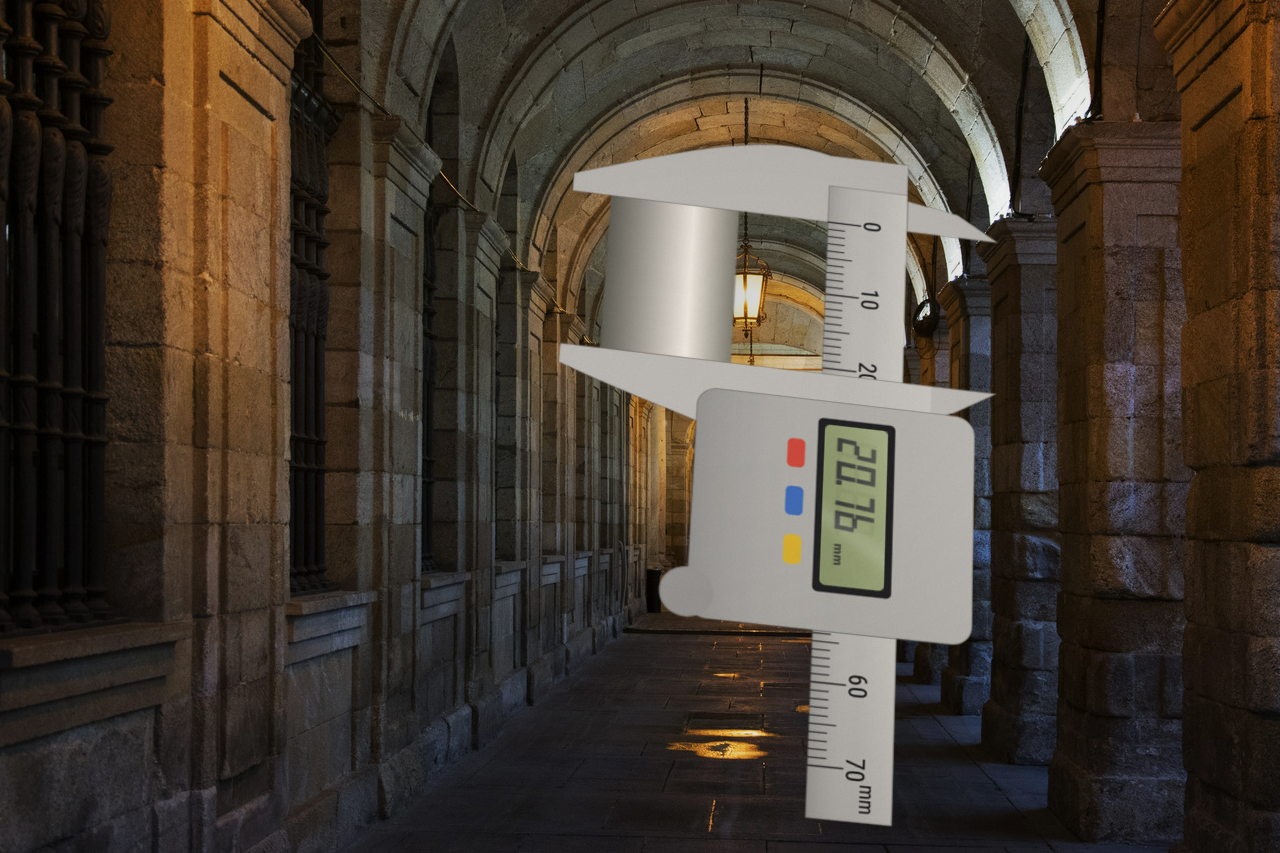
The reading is 20.76 mm
